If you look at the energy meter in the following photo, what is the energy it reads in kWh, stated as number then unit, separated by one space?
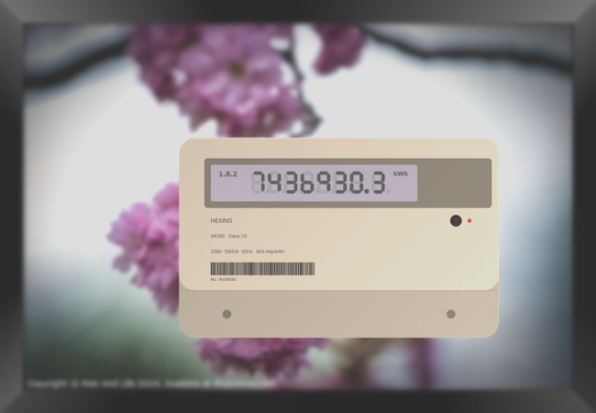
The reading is 7436930.3 kWh
